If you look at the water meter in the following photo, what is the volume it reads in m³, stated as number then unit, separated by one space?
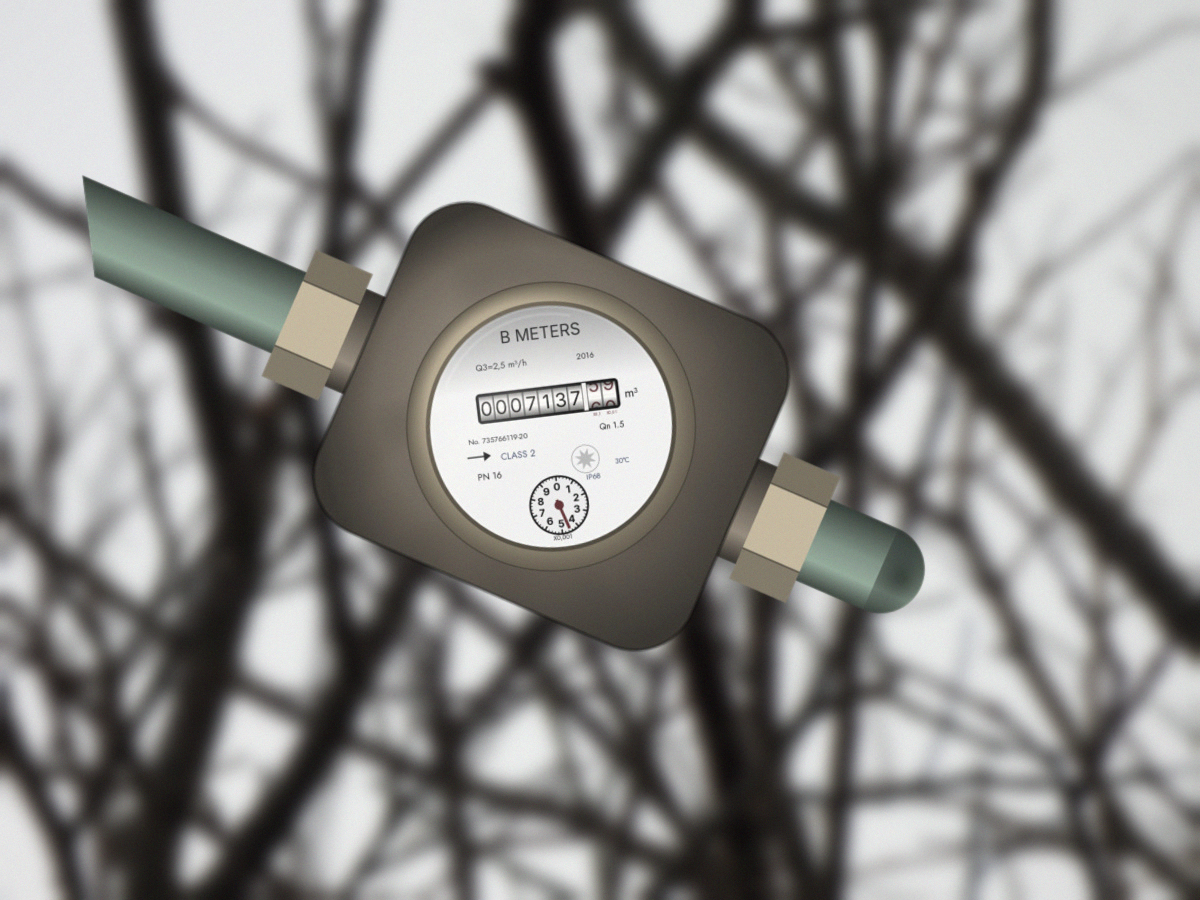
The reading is 7137.594 m³
